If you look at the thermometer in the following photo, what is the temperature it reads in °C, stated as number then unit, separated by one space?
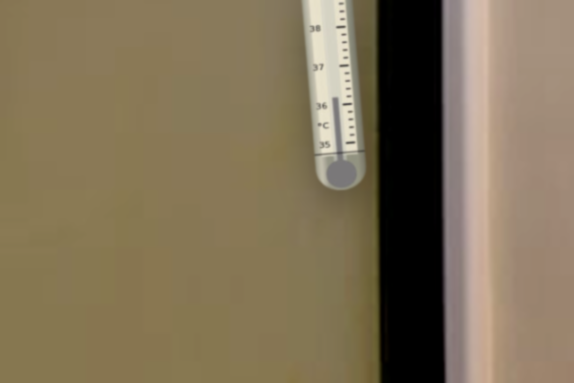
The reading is 36.2 °C
